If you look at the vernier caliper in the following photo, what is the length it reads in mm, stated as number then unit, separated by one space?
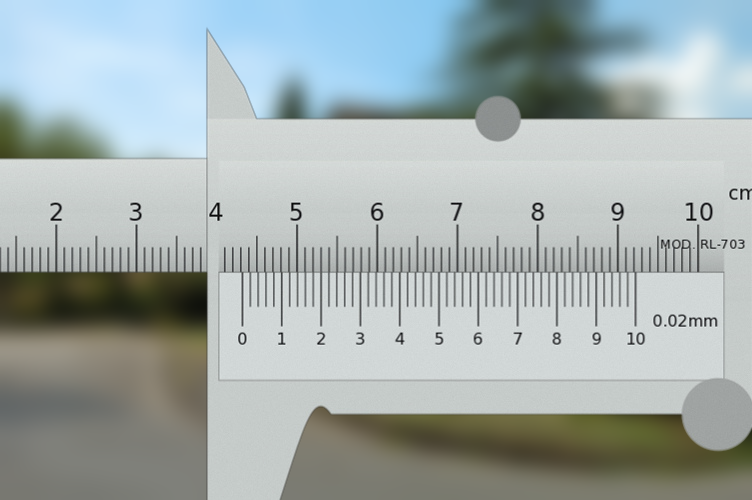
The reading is 43.2 mm
